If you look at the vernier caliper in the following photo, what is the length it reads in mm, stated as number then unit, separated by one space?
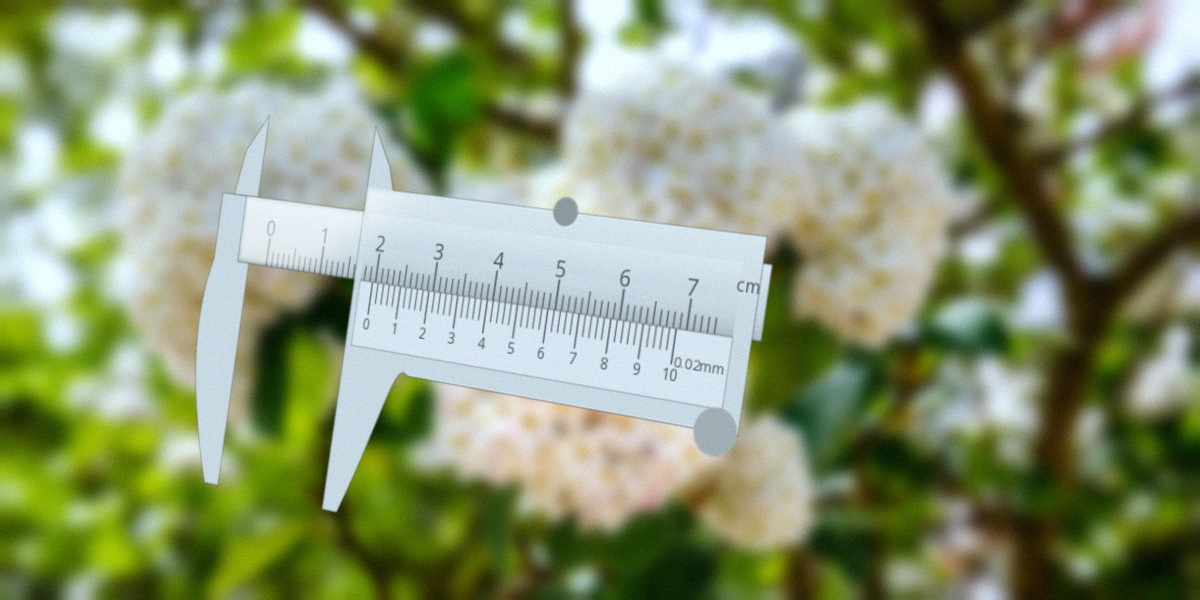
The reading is 19.5 mm
